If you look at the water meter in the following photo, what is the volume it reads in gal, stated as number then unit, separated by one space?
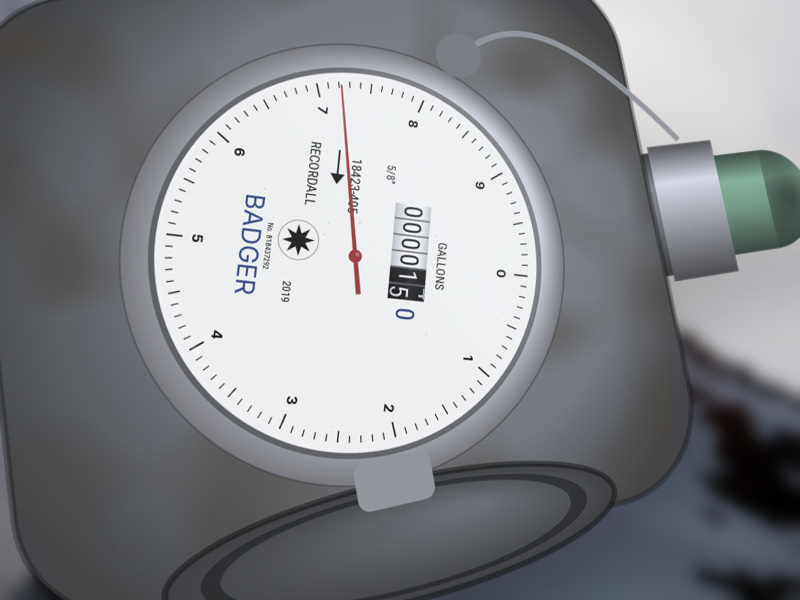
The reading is 147.2 gal
